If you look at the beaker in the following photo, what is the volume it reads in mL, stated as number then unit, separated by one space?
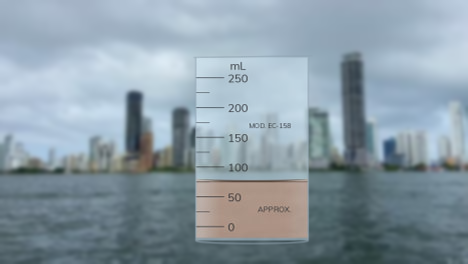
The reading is 75 mL
